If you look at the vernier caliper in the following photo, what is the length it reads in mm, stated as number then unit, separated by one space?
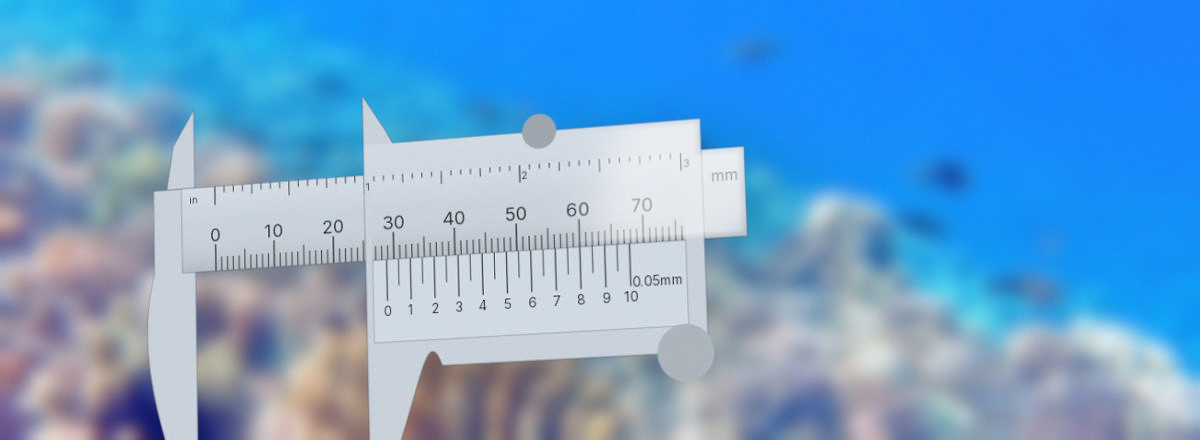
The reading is 28.8 mm
